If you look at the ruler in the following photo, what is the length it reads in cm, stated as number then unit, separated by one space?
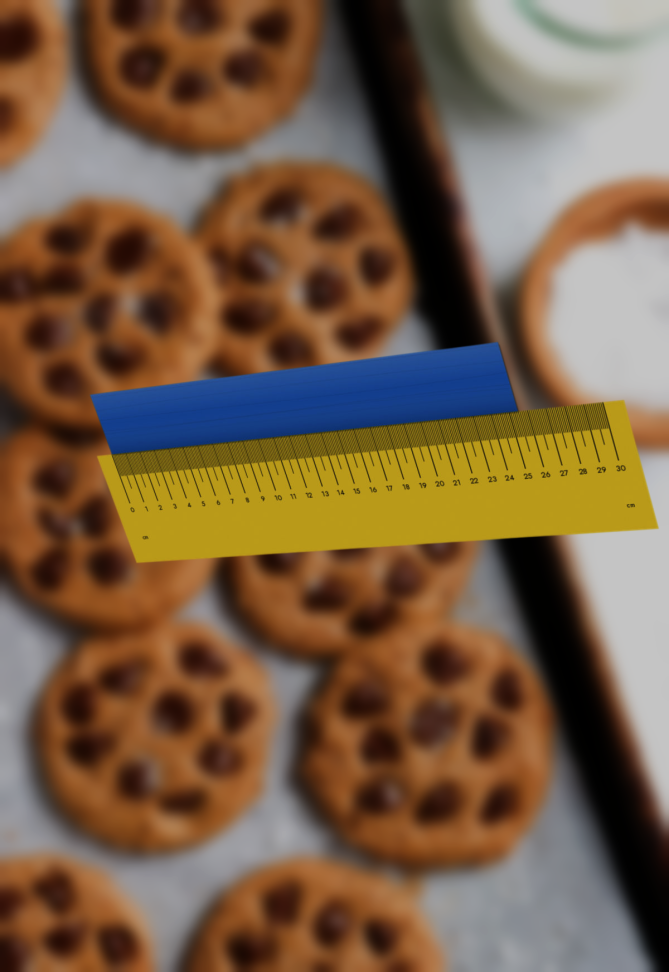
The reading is 25.5 cm
